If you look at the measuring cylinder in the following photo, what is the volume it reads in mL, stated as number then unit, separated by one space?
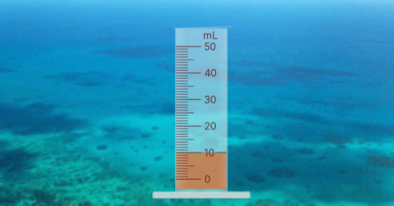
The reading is 10 mL
